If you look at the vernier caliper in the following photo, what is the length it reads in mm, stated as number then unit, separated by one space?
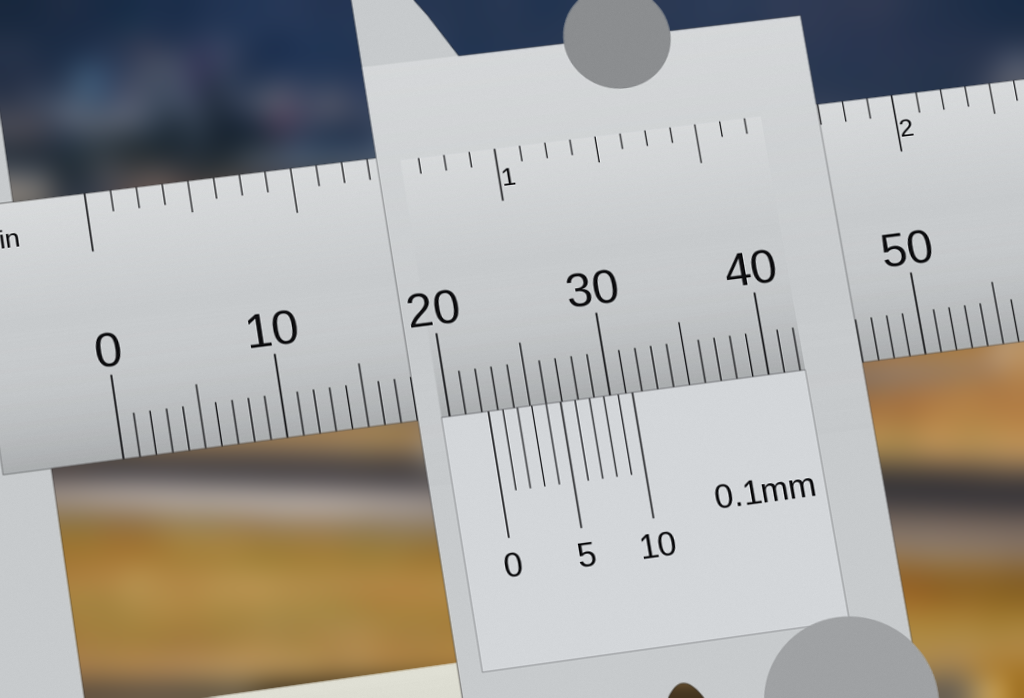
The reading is 22.4 mm
